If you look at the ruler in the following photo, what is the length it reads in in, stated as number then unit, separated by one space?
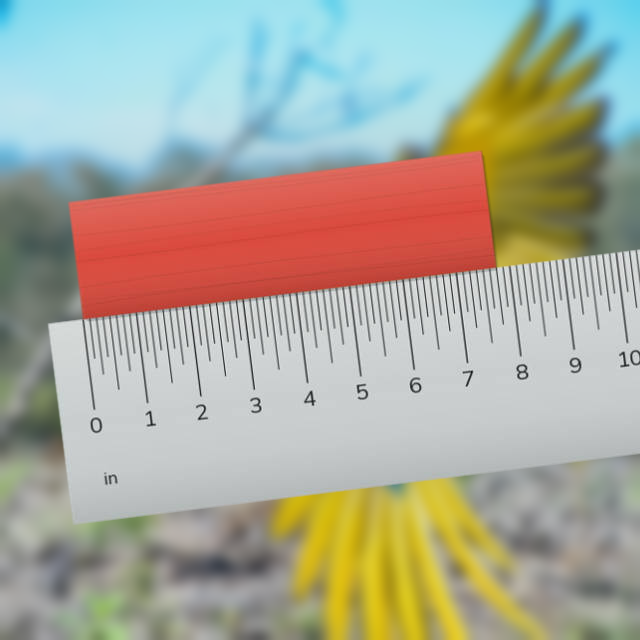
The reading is 7.75 in
